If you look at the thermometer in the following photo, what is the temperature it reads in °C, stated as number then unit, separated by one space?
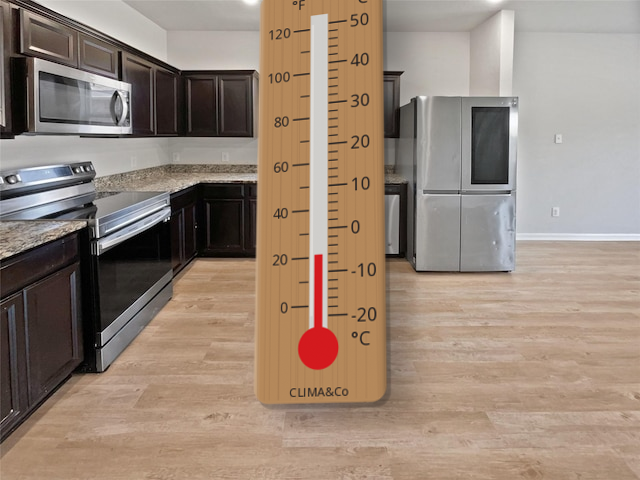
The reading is -6 °C
